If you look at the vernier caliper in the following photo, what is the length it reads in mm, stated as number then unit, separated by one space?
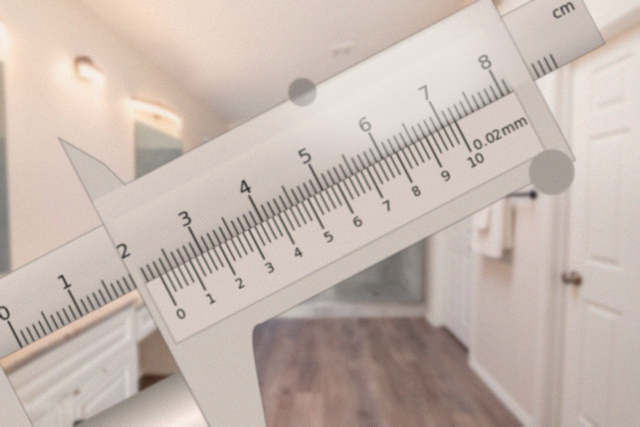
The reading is 23.0 mm
